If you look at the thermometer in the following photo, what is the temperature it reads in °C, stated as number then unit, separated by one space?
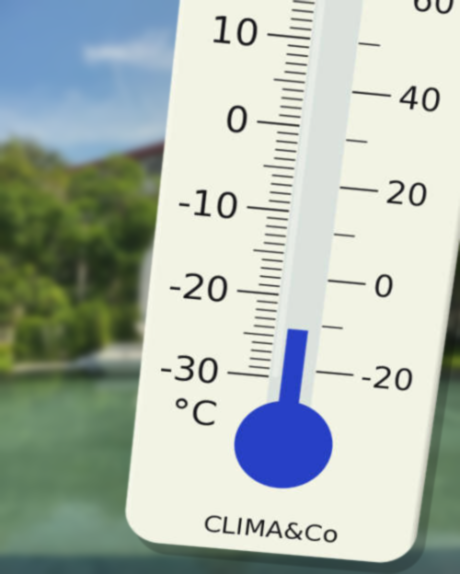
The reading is -24 °C
